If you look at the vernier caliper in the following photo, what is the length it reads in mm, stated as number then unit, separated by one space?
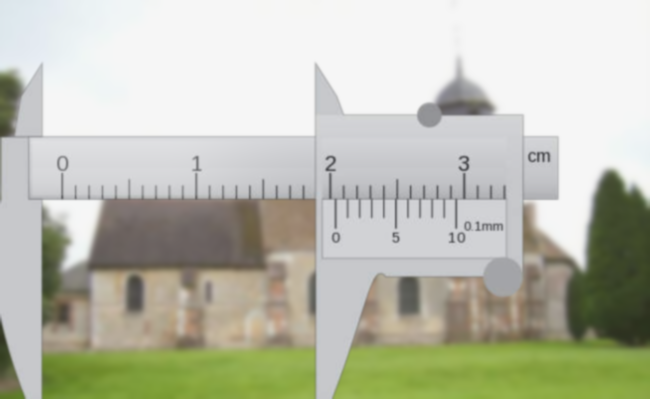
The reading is 20.4 mm
